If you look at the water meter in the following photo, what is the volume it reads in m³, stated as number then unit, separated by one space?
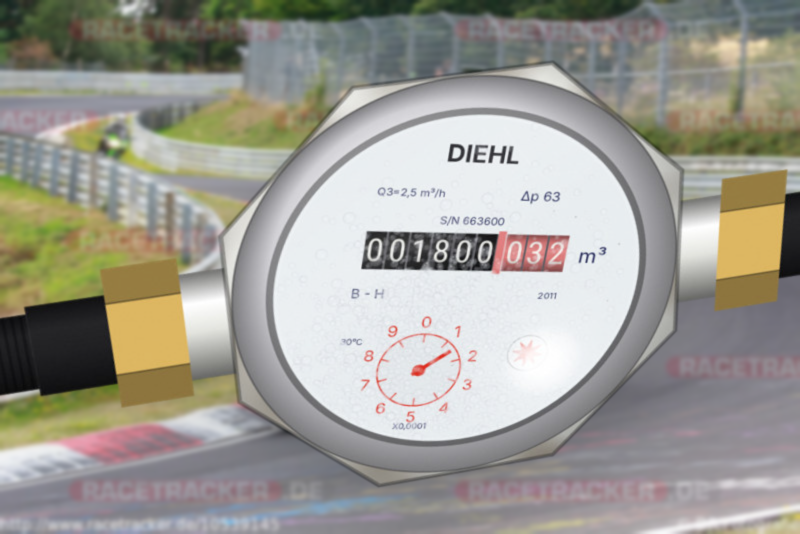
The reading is 1800.0321 m³
